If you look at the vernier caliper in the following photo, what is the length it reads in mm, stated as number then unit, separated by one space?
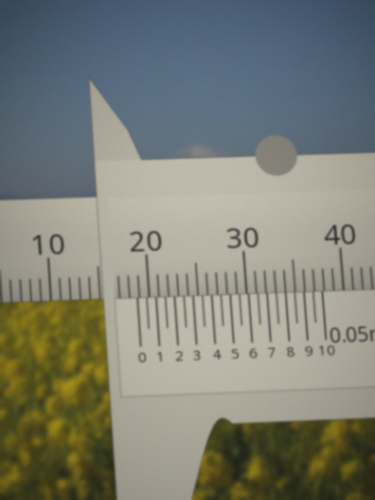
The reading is 18.8 mm
